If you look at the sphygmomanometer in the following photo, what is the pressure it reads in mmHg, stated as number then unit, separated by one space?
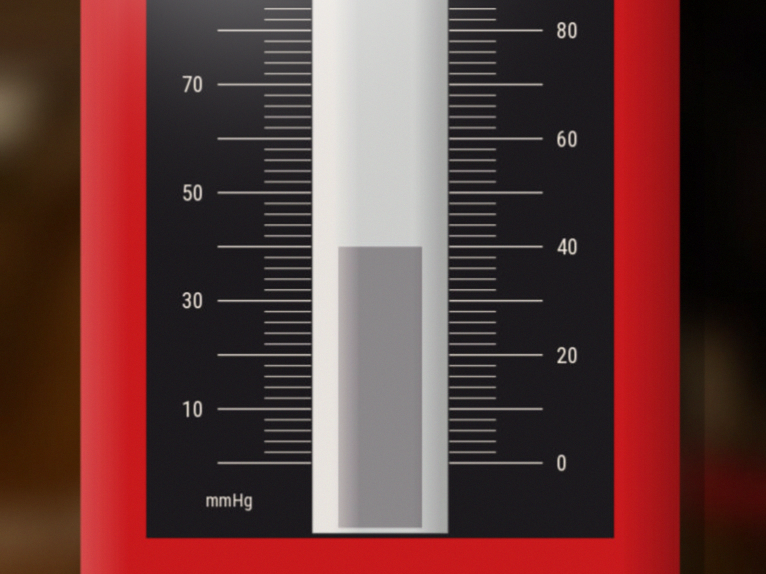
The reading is 40 mmHg
